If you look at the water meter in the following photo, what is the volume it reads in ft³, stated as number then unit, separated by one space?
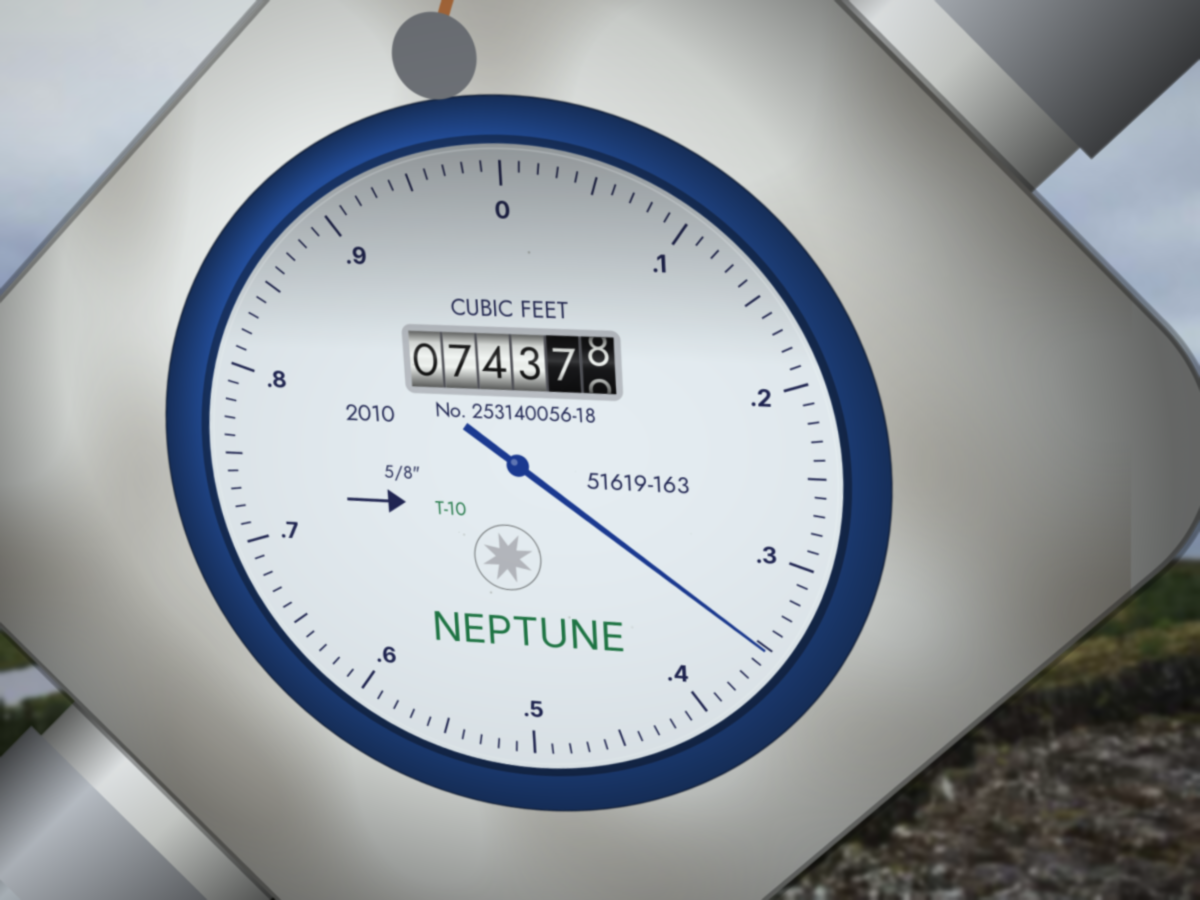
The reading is 74378.35 ft³
